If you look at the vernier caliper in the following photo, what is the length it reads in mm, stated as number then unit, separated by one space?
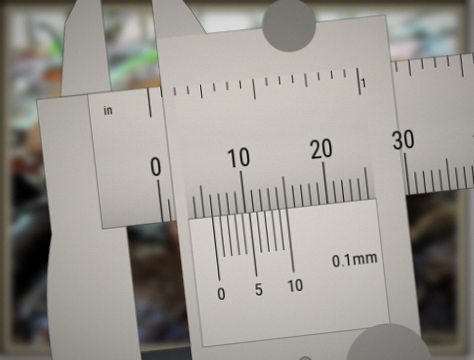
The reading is 6.0 mm
